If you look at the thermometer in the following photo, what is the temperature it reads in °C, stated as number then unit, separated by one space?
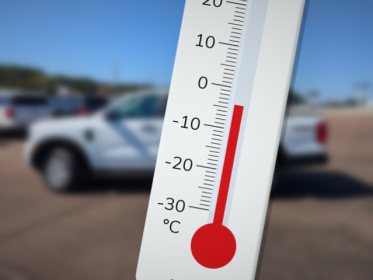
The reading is -4 °C
